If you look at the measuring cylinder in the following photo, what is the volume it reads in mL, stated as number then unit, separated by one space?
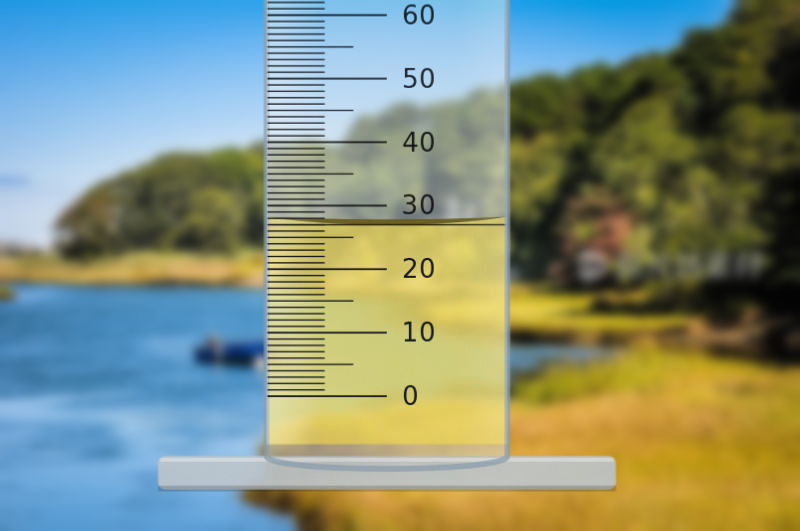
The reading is 27 mL
